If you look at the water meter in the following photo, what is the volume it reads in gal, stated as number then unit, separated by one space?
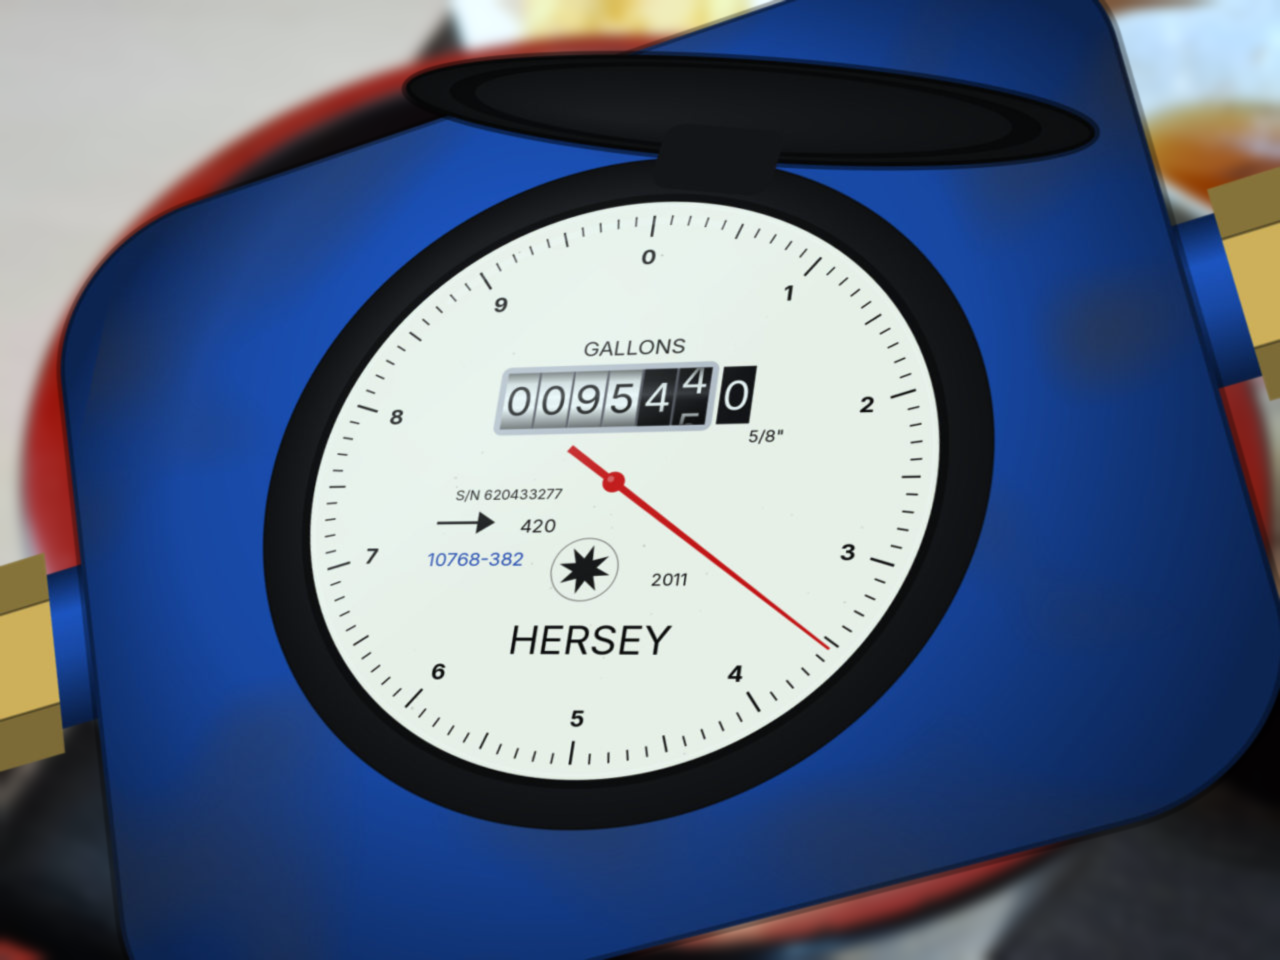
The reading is 95443.5 gal
